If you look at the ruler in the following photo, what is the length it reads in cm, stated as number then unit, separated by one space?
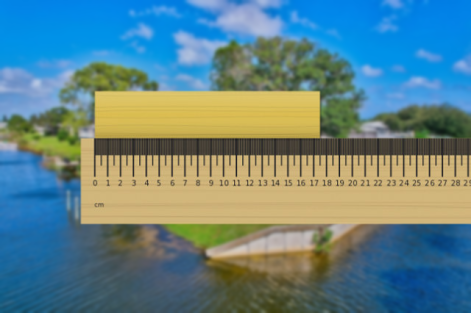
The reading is 17.5 cm
